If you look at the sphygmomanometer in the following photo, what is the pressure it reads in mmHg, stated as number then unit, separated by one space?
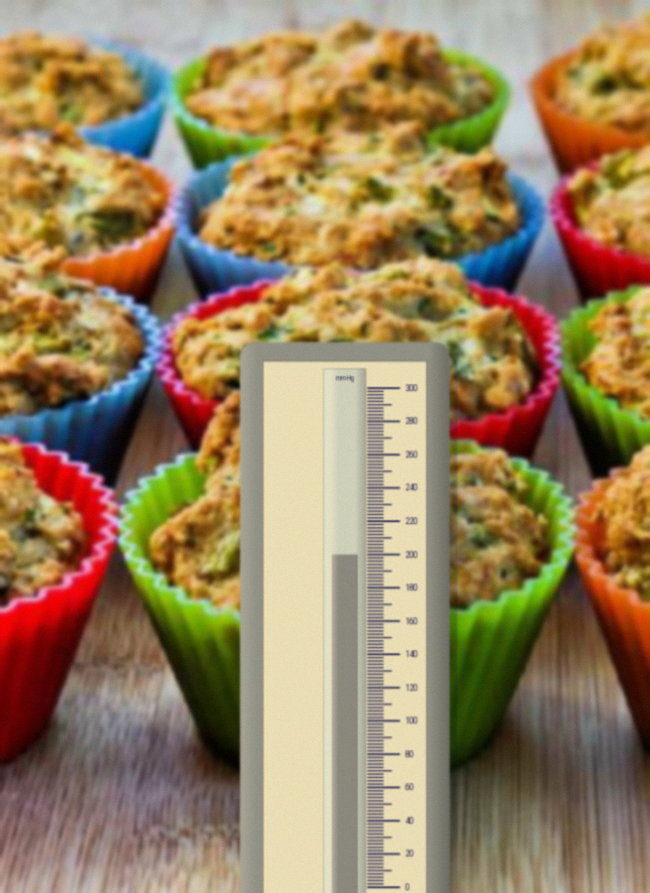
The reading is 200 mmHg
